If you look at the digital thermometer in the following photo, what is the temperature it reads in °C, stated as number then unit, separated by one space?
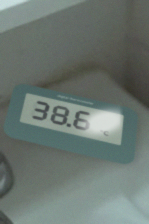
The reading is 38.6 °C
